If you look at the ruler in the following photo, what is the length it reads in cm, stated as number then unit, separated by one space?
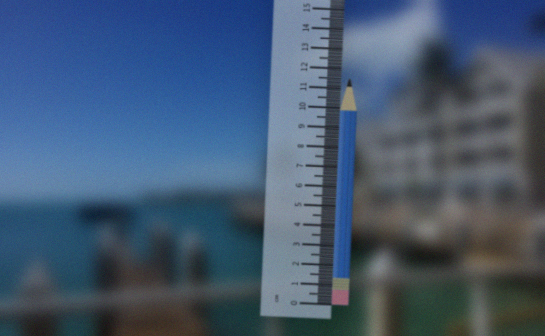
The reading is 11.5 cm
